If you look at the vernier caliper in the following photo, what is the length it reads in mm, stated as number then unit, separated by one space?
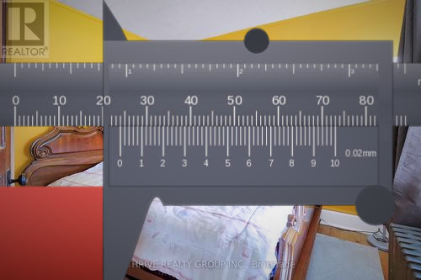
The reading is 24.0 mm
